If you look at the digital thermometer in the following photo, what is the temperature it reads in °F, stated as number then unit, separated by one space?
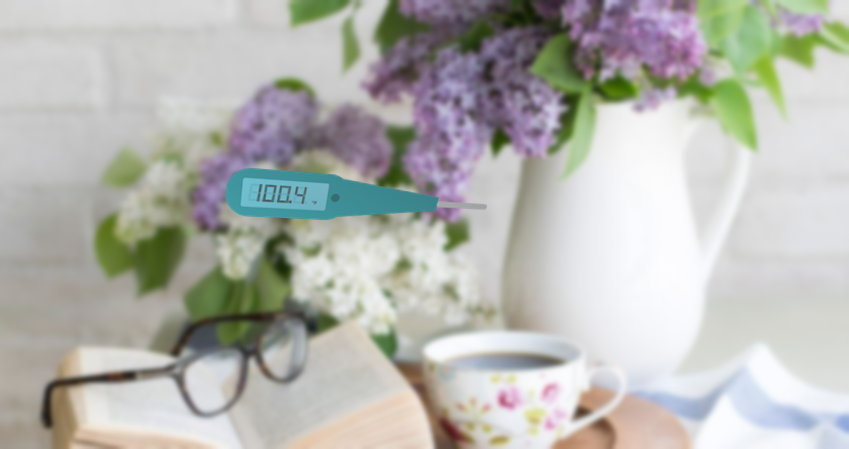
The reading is 100.4 °F
